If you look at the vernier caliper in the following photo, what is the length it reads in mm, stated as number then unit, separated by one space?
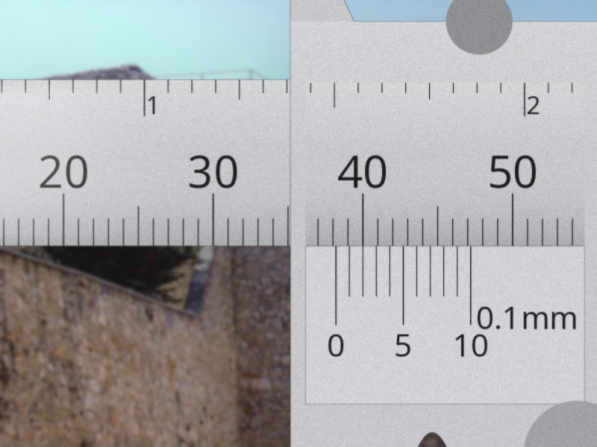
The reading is 38.2 mm
